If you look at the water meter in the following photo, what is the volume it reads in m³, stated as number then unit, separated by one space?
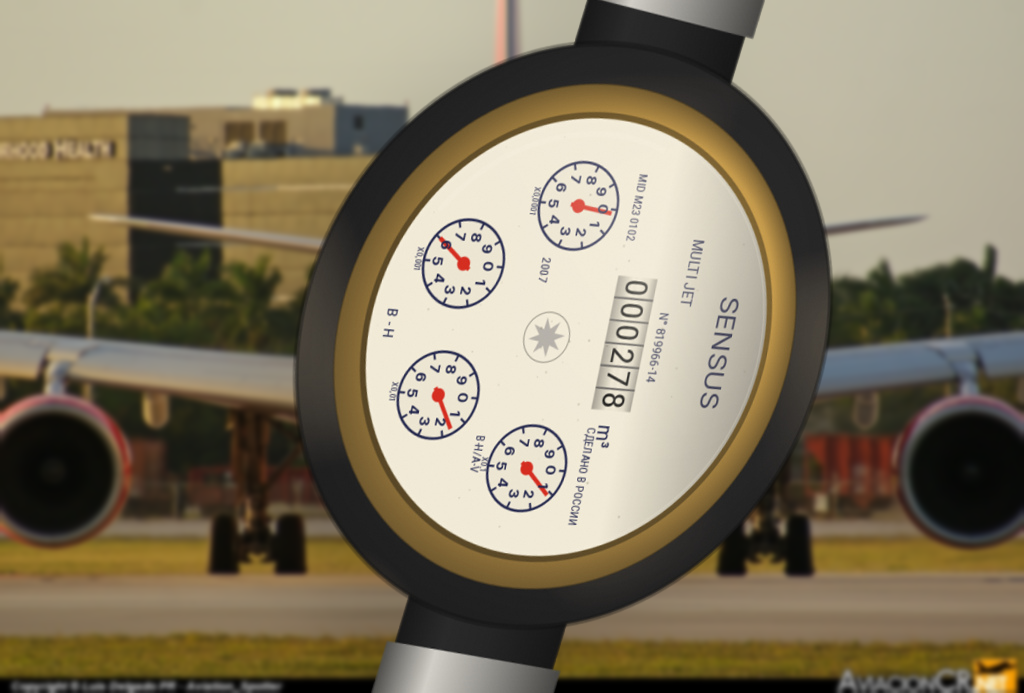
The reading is 278.1160 m³
